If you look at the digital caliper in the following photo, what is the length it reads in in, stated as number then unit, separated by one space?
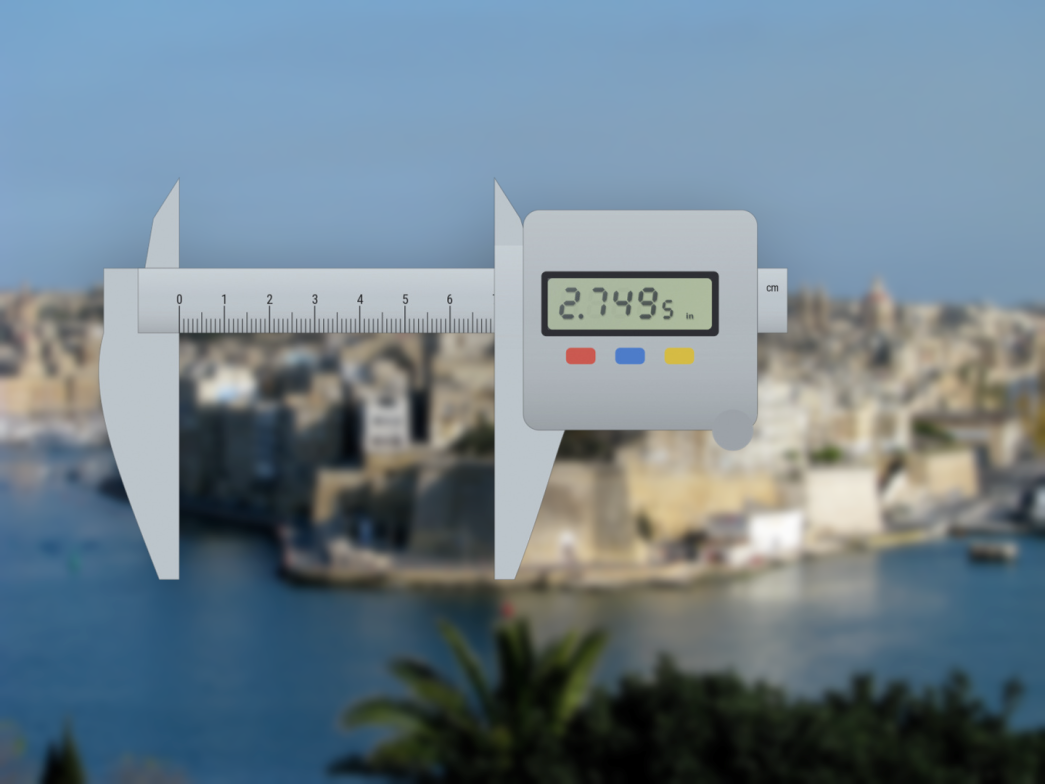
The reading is 2.7495 in
